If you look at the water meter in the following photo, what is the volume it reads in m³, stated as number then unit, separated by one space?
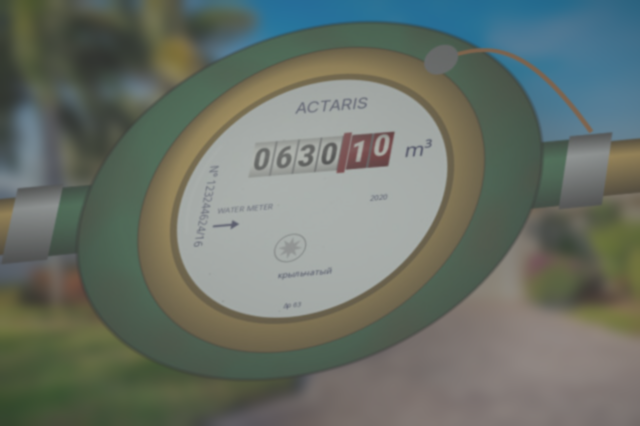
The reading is 630.10 m³
